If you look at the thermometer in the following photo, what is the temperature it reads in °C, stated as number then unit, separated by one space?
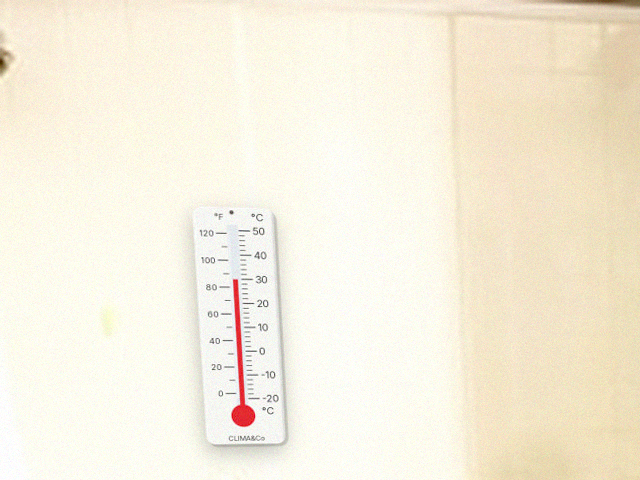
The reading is 30 °C
